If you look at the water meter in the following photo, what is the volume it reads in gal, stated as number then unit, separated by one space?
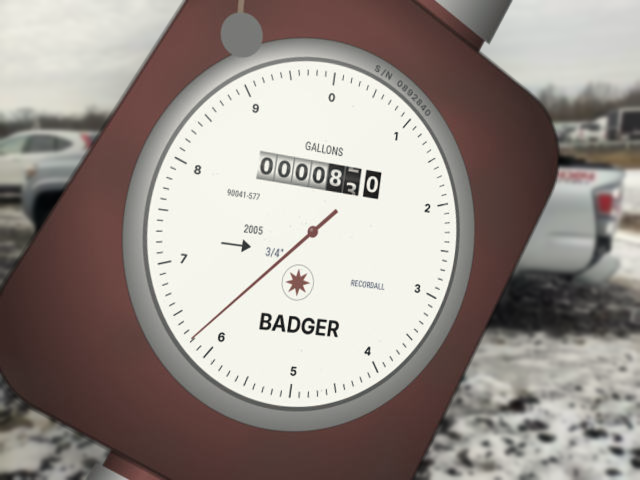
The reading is 826.2 gal
